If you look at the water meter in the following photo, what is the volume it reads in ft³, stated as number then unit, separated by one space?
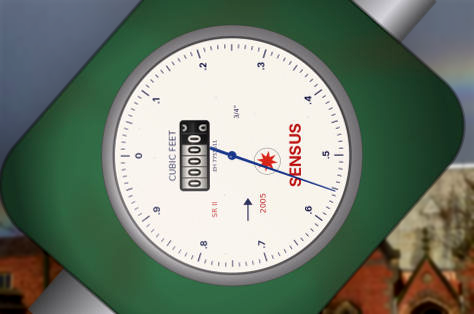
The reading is 8.55 ft³
